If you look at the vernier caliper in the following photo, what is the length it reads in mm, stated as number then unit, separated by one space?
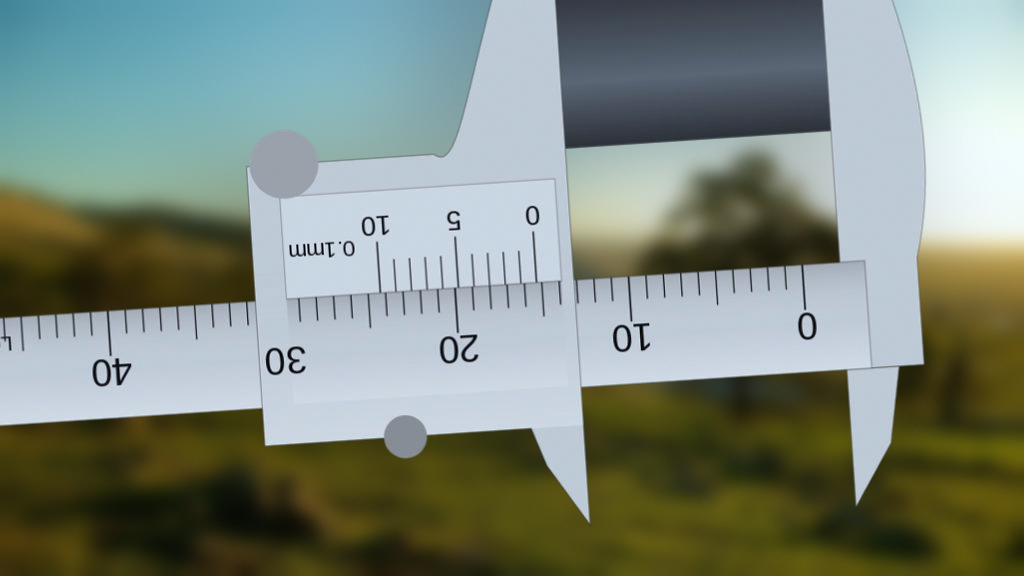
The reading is 15.3 mm
